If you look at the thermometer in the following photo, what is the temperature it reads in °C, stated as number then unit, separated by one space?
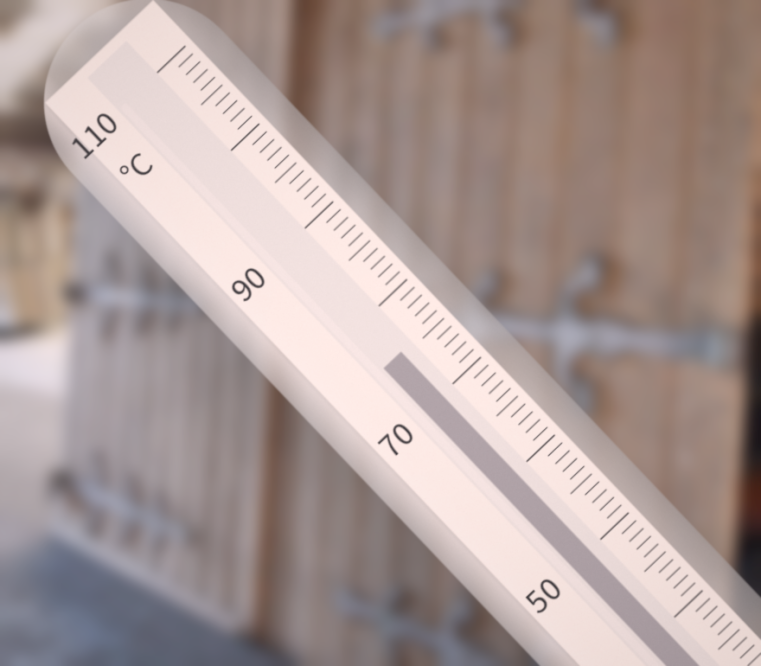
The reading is 75.5 °C
